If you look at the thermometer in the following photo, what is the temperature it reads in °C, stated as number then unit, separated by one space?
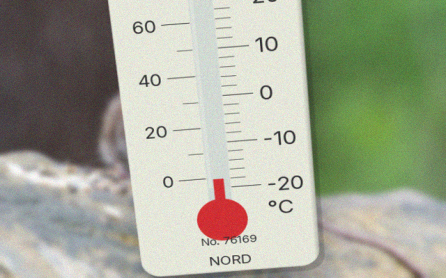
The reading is -18 °C
